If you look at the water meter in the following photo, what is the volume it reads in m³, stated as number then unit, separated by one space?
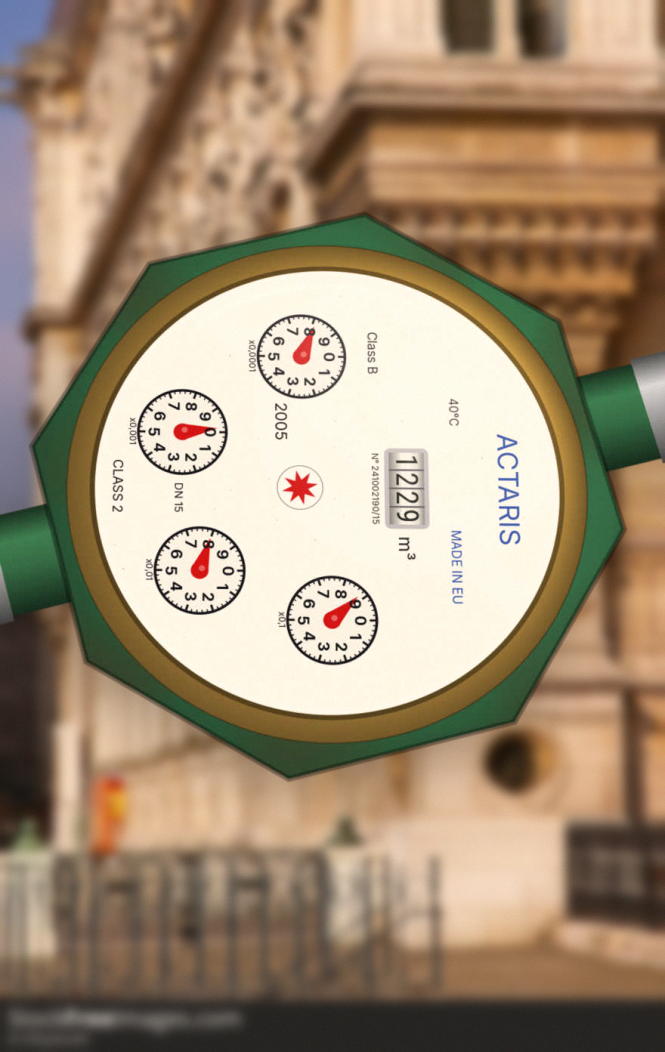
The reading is 1229.8798 m³
